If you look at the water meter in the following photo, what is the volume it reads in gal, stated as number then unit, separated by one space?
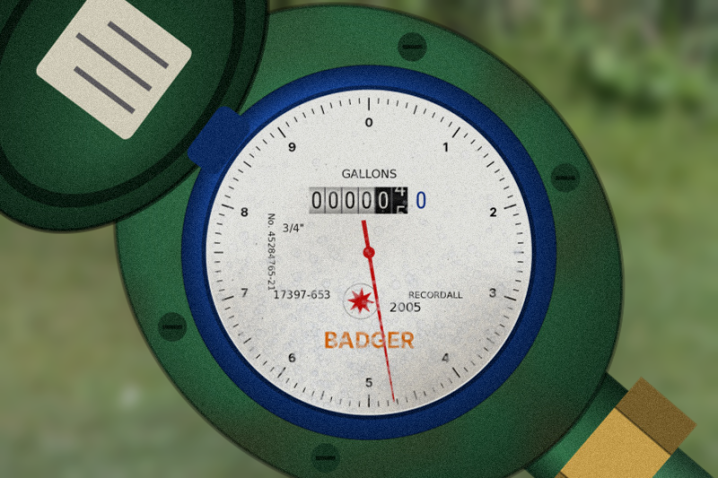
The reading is 44.7 gal
